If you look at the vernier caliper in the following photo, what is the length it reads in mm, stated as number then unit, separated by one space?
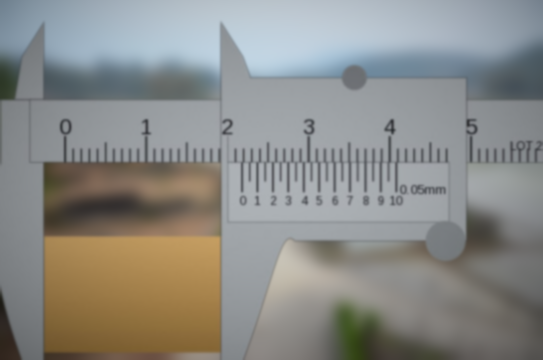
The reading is 21.8 mm
